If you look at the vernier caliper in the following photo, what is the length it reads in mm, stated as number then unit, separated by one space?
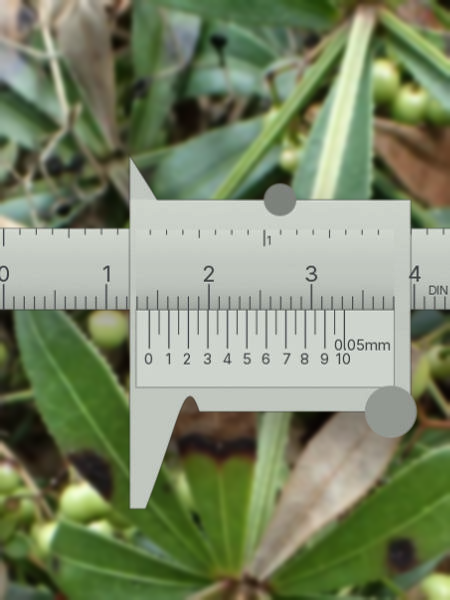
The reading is 14.2 mm
